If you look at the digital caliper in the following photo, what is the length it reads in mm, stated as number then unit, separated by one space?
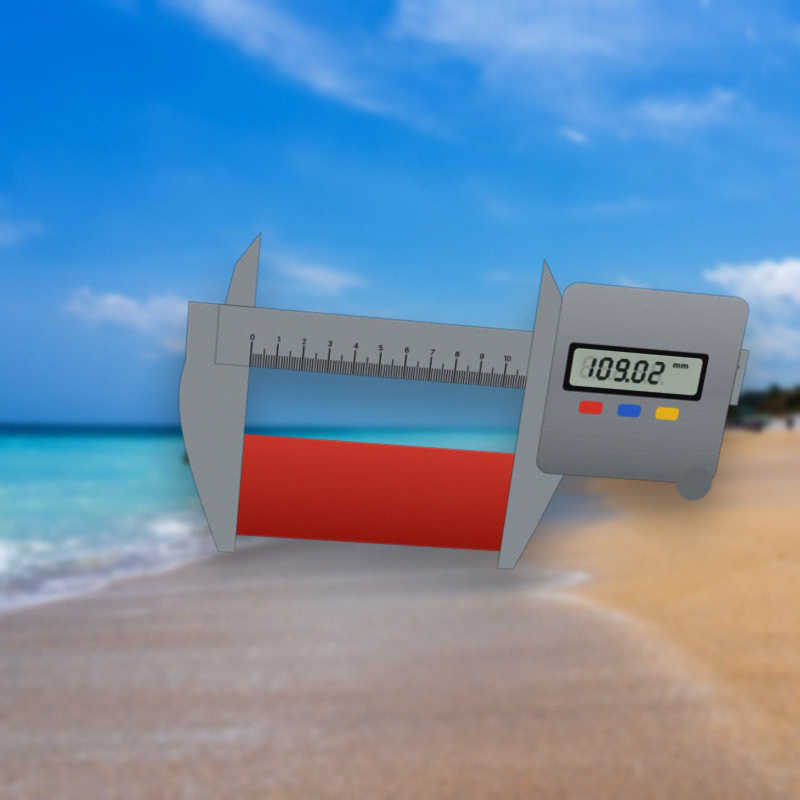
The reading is 109.02 mm
